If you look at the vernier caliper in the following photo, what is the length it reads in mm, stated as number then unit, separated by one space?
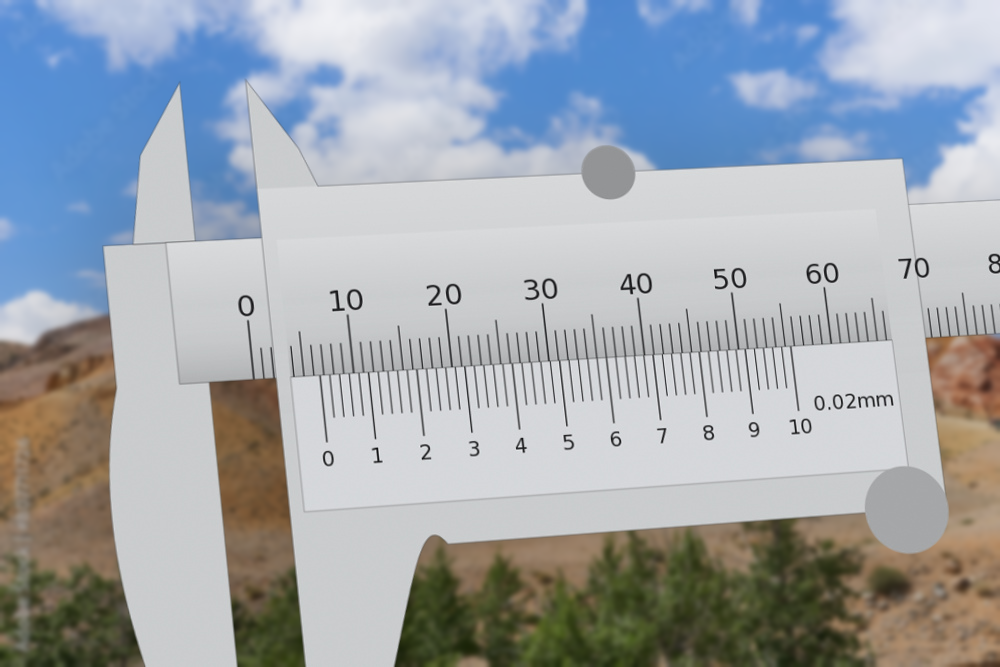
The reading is 6.6 mm
